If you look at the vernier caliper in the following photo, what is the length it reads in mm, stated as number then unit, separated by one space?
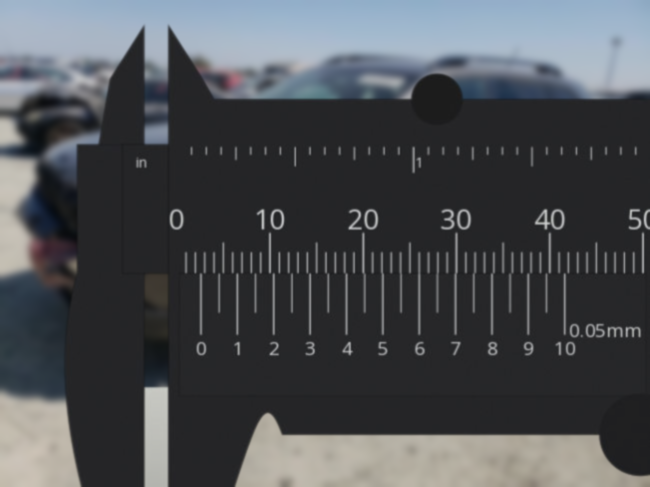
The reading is 2.6 mm
